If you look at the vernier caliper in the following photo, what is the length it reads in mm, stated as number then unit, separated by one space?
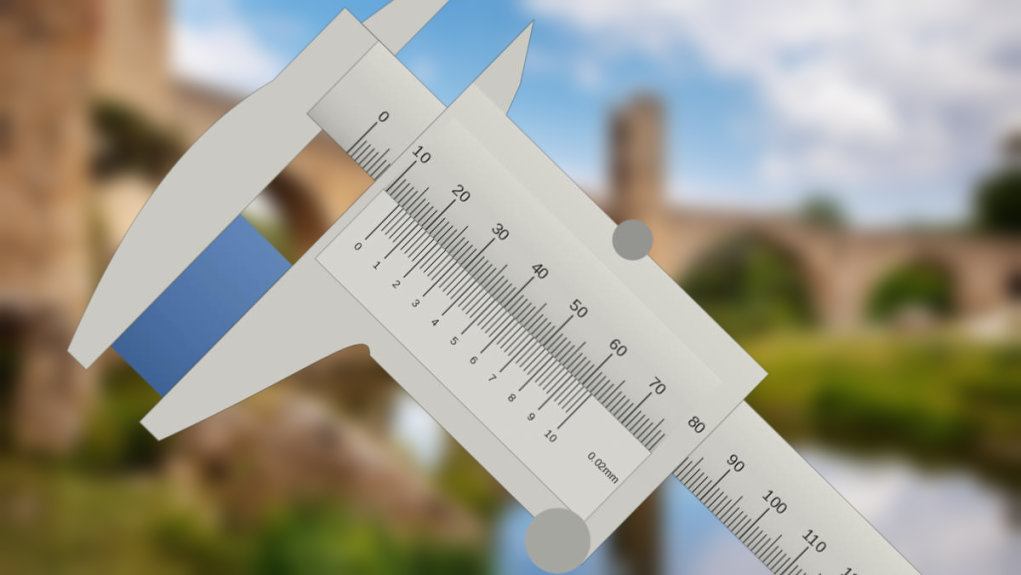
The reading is 13.4 mm
